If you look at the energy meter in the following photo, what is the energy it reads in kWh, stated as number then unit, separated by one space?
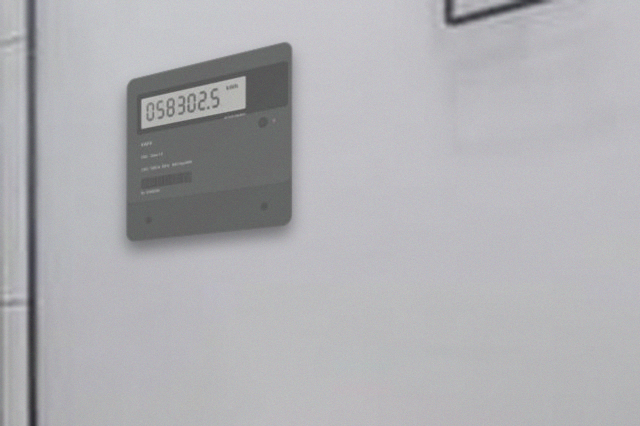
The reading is 58302.5 kWh
